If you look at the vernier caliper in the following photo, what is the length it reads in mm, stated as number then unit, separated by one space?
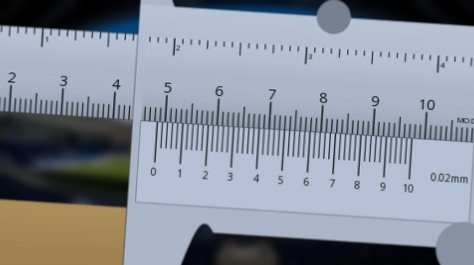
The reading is 48.5 mm
